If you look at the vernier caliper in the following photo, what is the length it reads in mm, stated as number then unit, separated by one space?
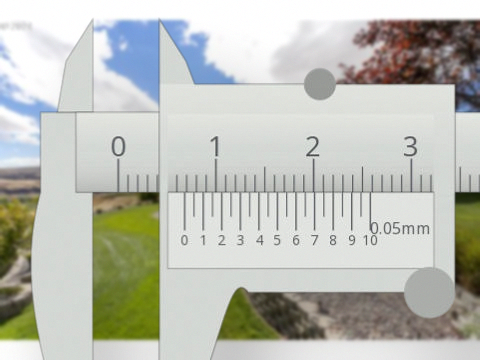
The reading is 6.8 mm
